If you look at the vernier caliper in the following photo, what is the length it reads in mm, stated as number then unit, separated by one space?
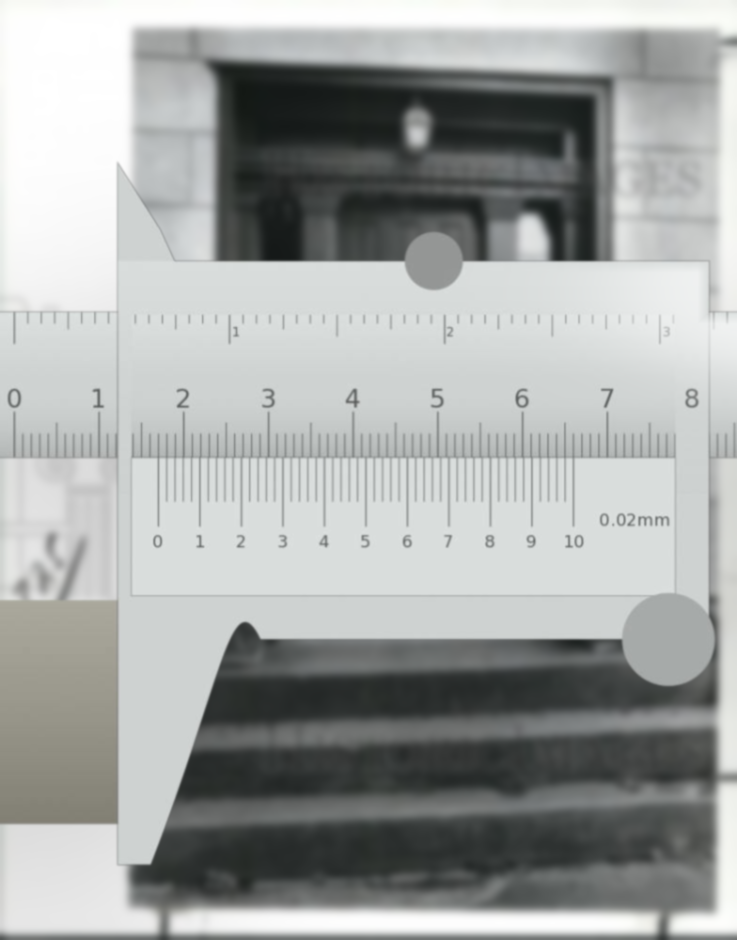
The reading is 17.0 mm
